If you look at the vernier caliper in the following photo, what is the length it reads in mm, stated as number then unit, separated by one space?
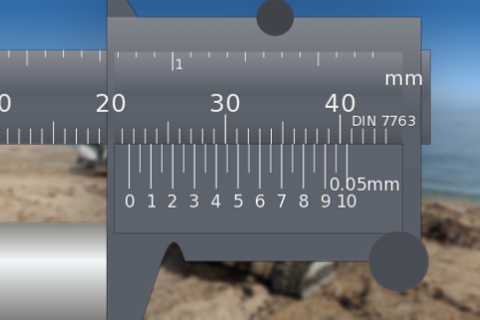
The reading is 21.6 mm
